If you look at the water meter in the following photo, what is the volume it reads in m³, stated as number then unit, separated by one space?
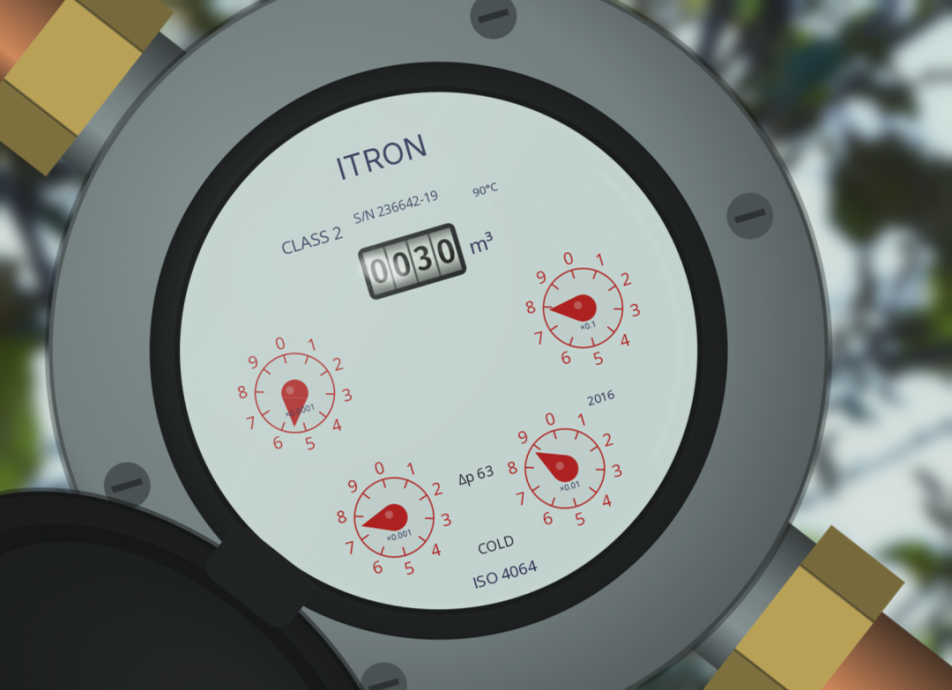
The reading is 30.7875 m³
